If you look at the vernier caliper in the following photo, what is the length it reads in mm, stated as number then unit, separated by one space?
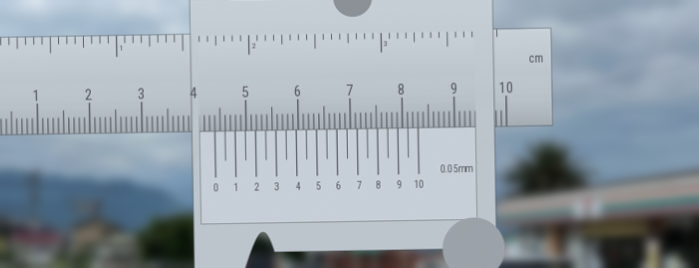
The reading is 44.0 mm
